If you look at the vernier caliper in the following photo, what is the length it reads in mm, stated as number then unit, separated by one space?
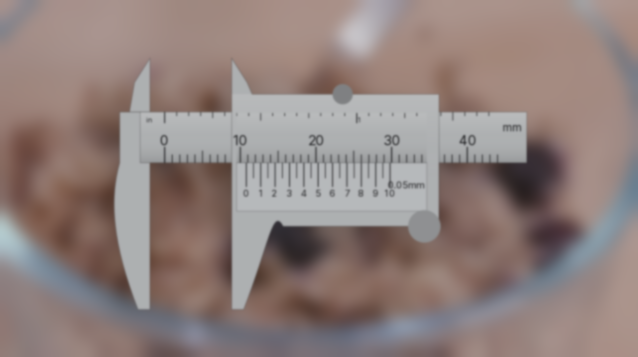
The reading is 10.8 mm
